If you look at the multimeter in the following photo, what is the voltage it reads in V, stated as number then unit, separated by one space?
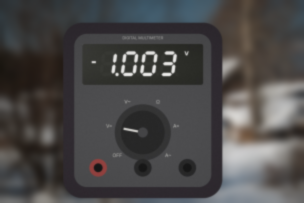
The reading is -1.003 V
